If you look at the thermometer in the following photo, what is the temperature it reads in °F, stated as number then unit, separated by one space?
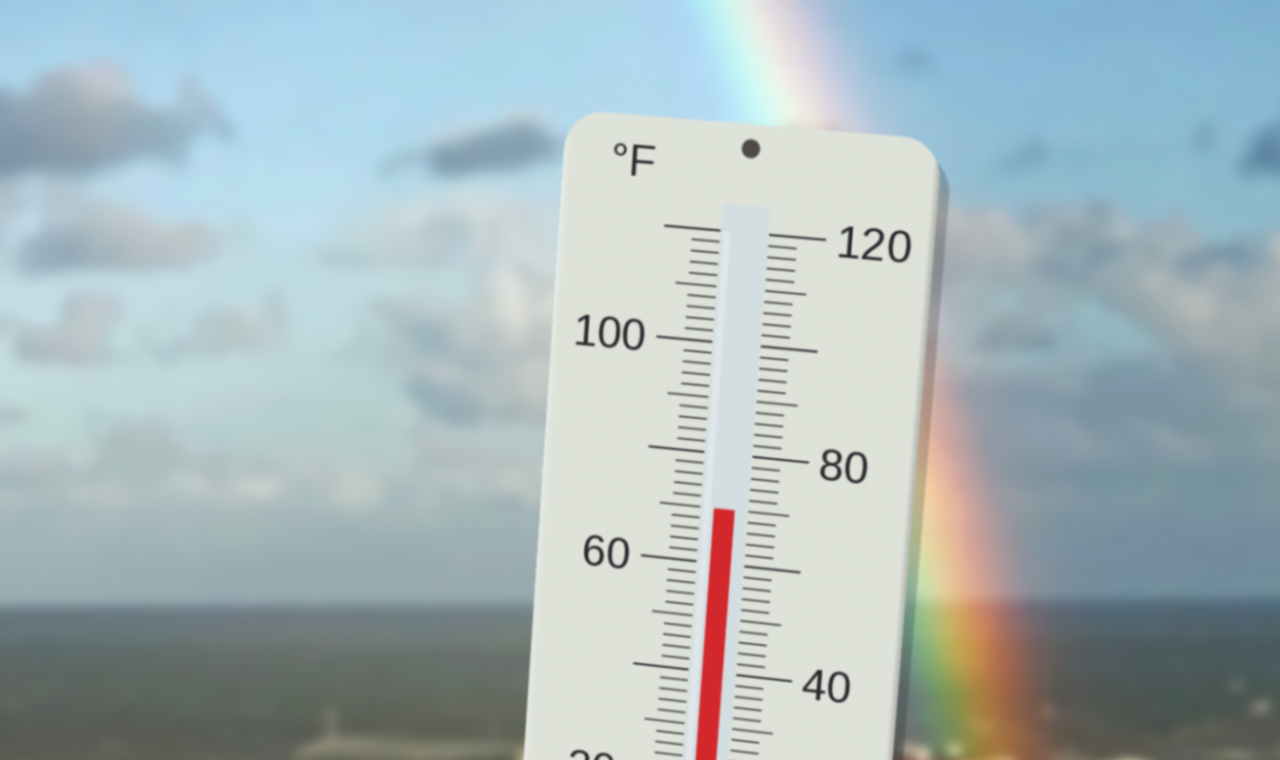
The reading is 70 °F
